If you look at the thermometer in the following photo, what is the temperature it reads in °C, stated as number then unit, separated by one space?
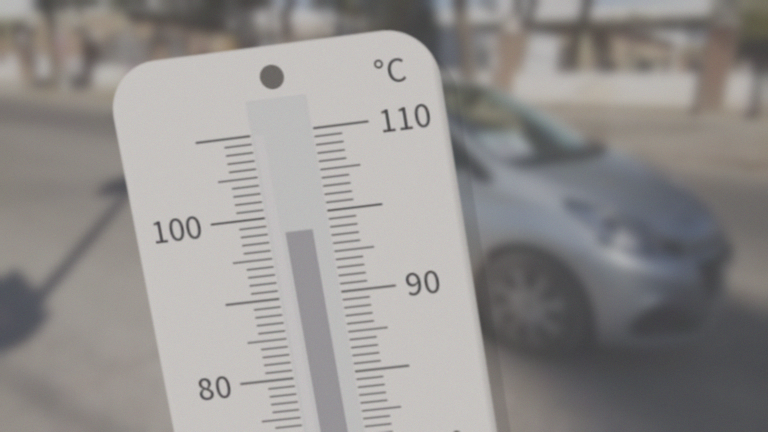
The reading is 98 °C
